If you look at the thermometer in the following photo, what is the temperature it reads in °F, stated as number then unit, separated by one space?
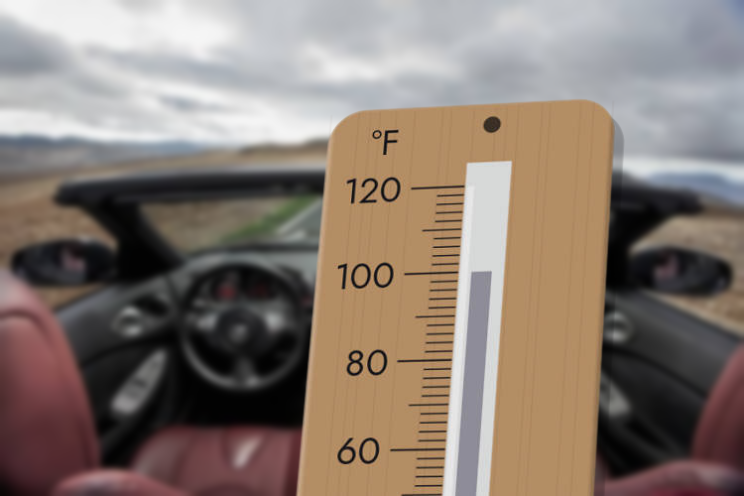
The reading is 100 °F
